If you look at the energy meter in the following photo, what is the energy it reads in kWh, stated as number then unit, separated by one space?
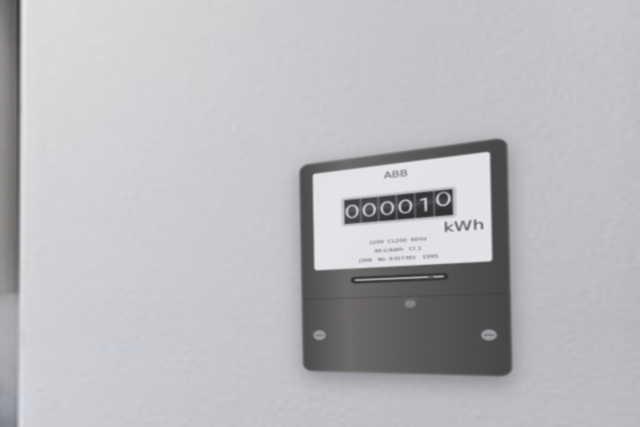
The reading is 10 kWh
